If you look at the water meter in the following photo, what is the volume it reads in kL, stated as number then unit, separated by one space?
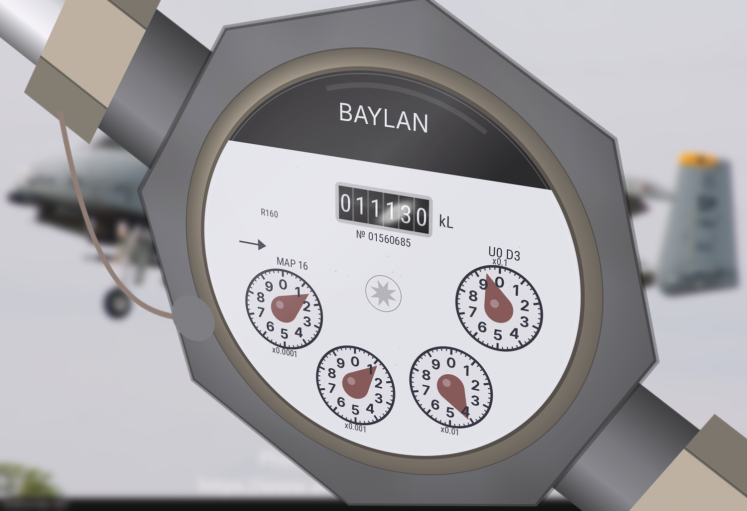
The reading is 11129.9411 kL
